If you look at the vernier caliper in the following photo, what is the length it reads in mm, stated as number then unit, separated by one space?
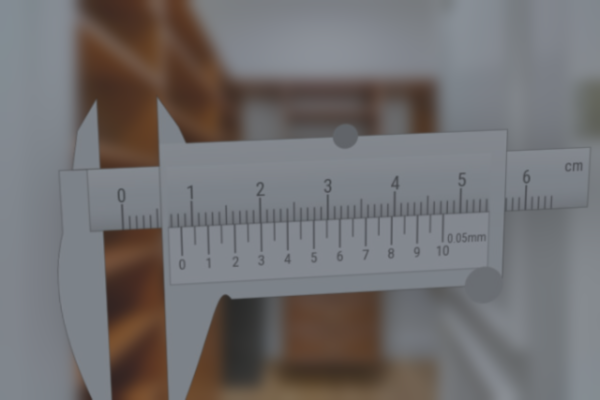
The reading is 8.4 mm
